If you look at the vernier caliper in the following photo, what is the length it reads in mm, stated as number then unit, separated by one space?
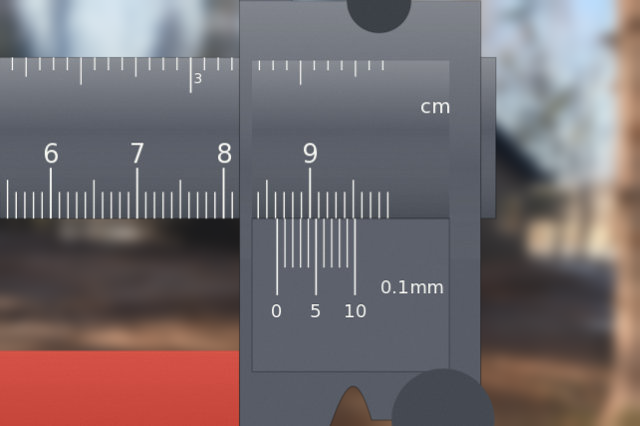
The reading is 86.2 mm
